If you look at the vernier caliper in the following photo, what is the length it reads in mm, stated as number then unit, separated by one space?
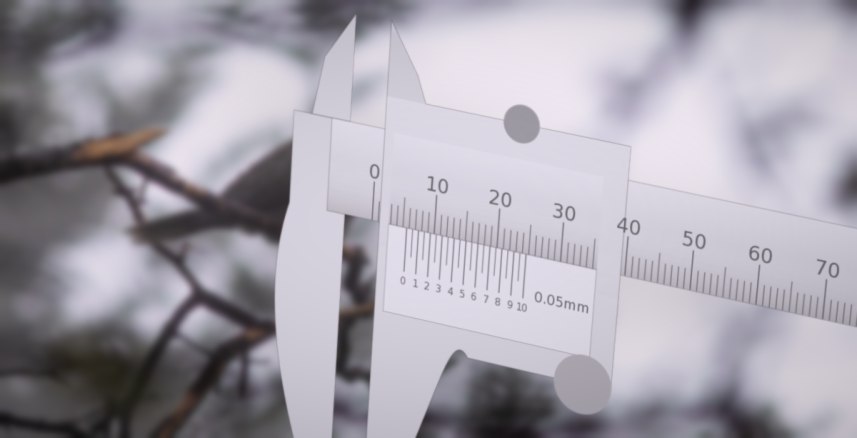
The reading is 5.6 mm
